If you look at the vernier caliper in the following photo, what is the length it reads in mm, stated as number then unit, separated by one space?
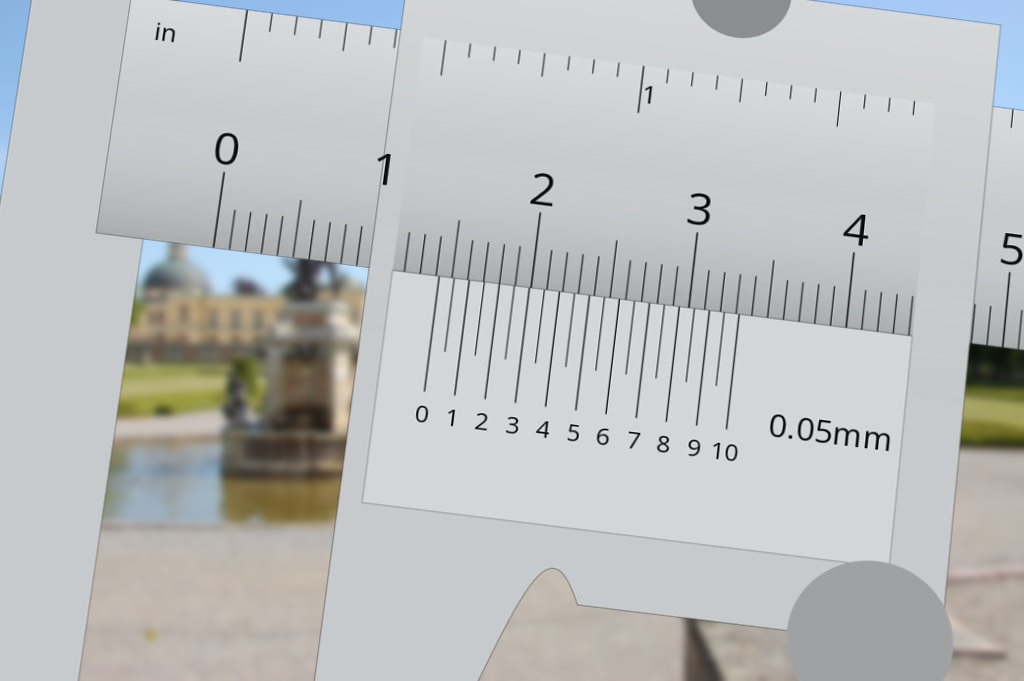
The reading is 14.2 mm
